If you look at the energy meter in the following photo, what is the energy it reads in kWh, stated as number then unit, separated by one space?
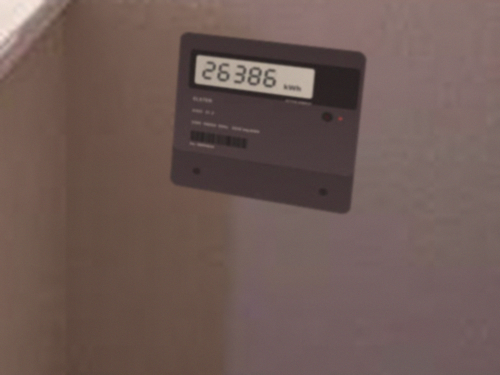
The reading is 26386 kWh
